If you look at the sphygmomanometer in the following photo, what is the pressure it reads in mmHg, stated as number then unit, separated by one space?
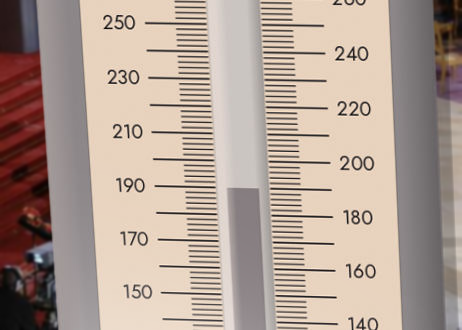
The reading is 190 mmHg
